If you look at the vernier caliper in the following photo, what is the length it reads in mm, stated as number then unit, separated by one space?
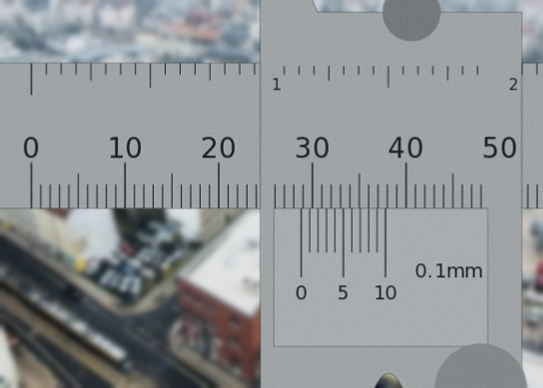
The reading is 28.8 mm
